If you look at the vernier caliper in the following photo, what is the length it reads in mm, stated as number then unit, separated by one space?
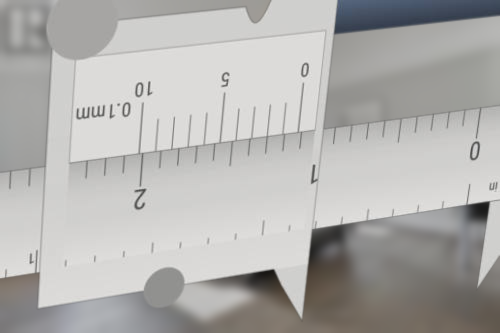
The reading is 11.2 mm
